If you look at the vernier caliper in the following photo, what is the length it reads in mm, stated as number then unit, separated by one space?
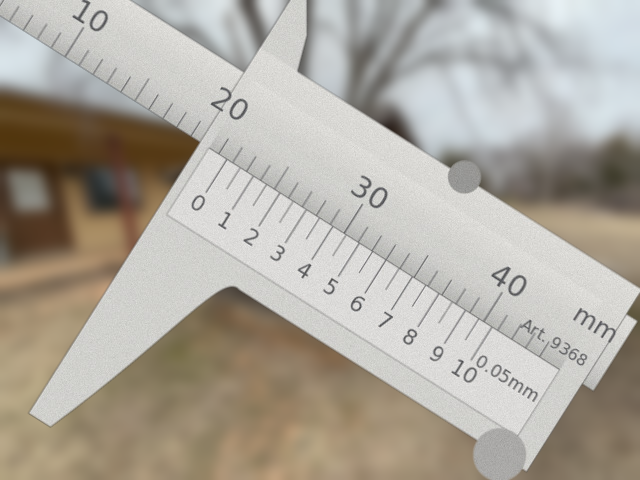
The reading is 21.6 mm
